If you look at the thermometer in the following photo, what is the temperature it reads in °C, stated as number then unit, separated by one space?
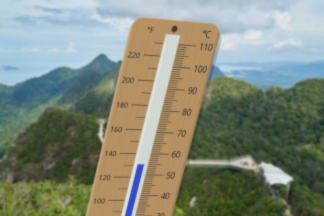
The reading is 55 °C
